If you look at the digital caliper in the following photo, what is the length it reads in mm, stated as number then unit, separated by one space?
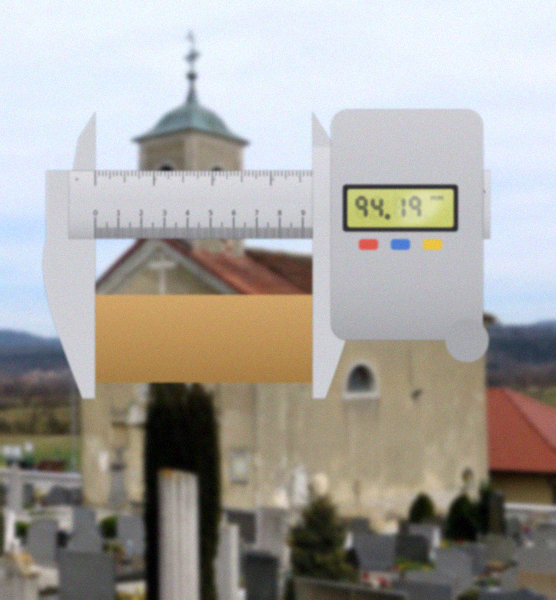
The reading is 94.19 mm
